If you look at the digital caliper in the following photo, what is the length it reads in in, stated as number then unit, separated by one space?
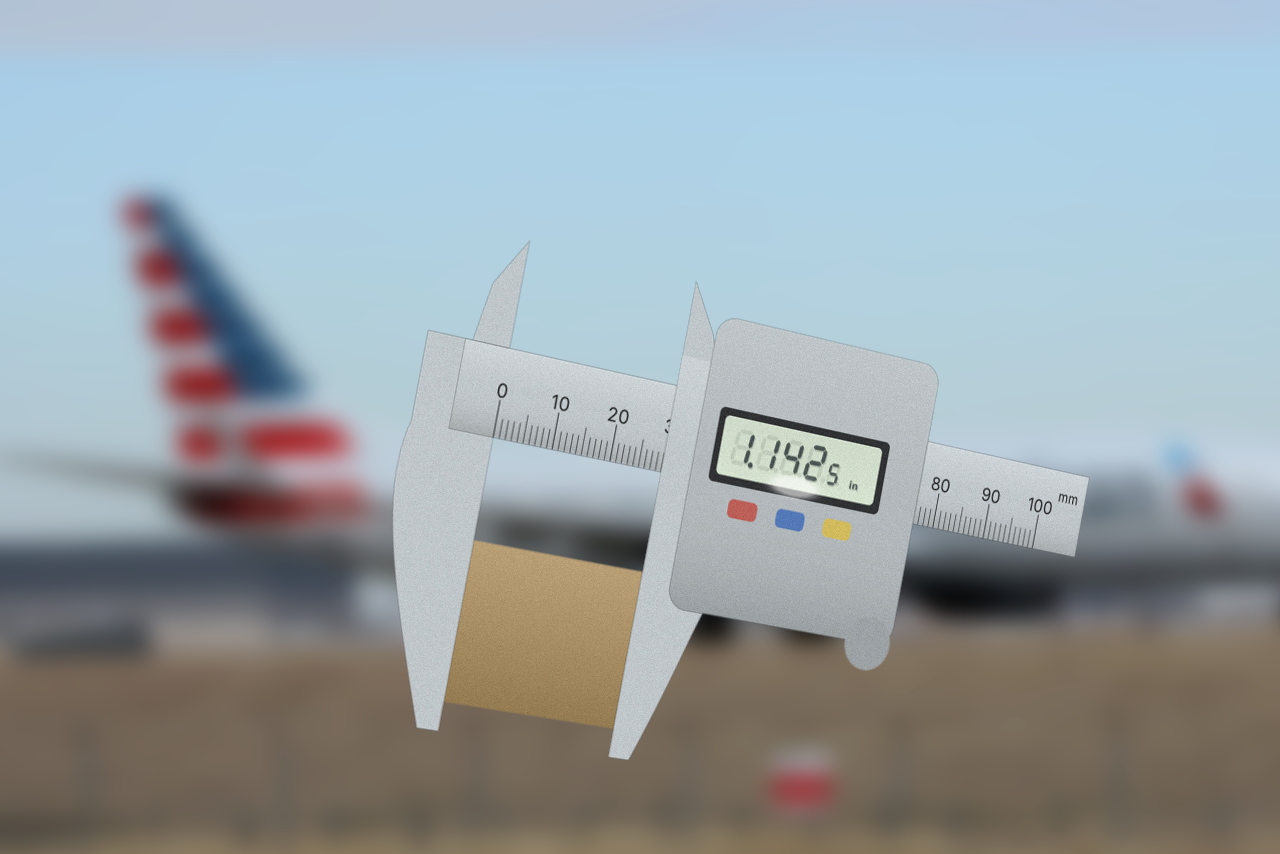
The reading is 1.1425 in
